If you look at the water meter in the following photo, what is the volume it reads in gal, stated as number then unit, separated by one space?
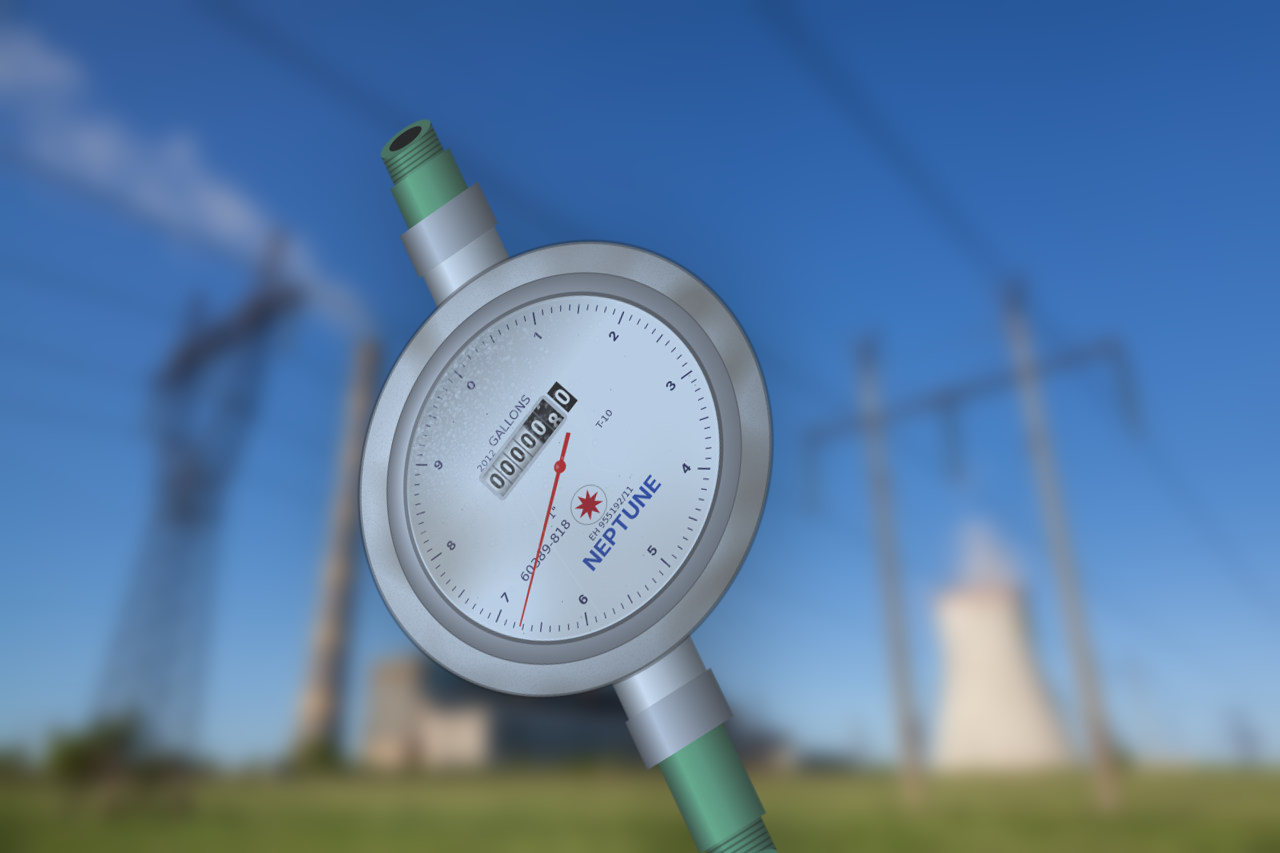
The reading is 76.7 gal
